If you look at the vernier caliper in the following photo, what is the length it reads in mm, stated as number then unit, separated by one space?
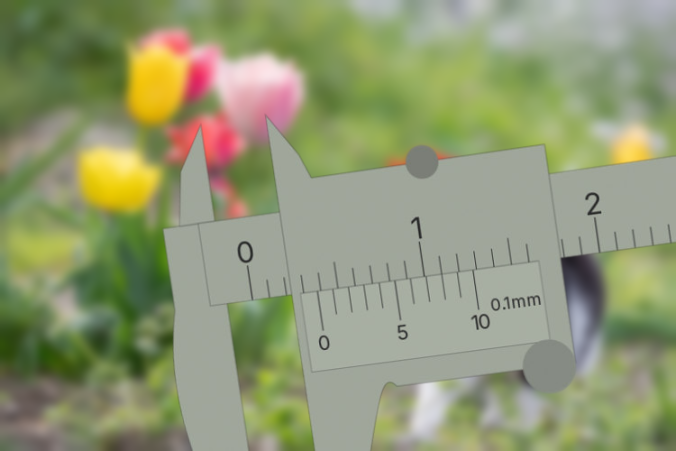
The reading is 3.8 mm
